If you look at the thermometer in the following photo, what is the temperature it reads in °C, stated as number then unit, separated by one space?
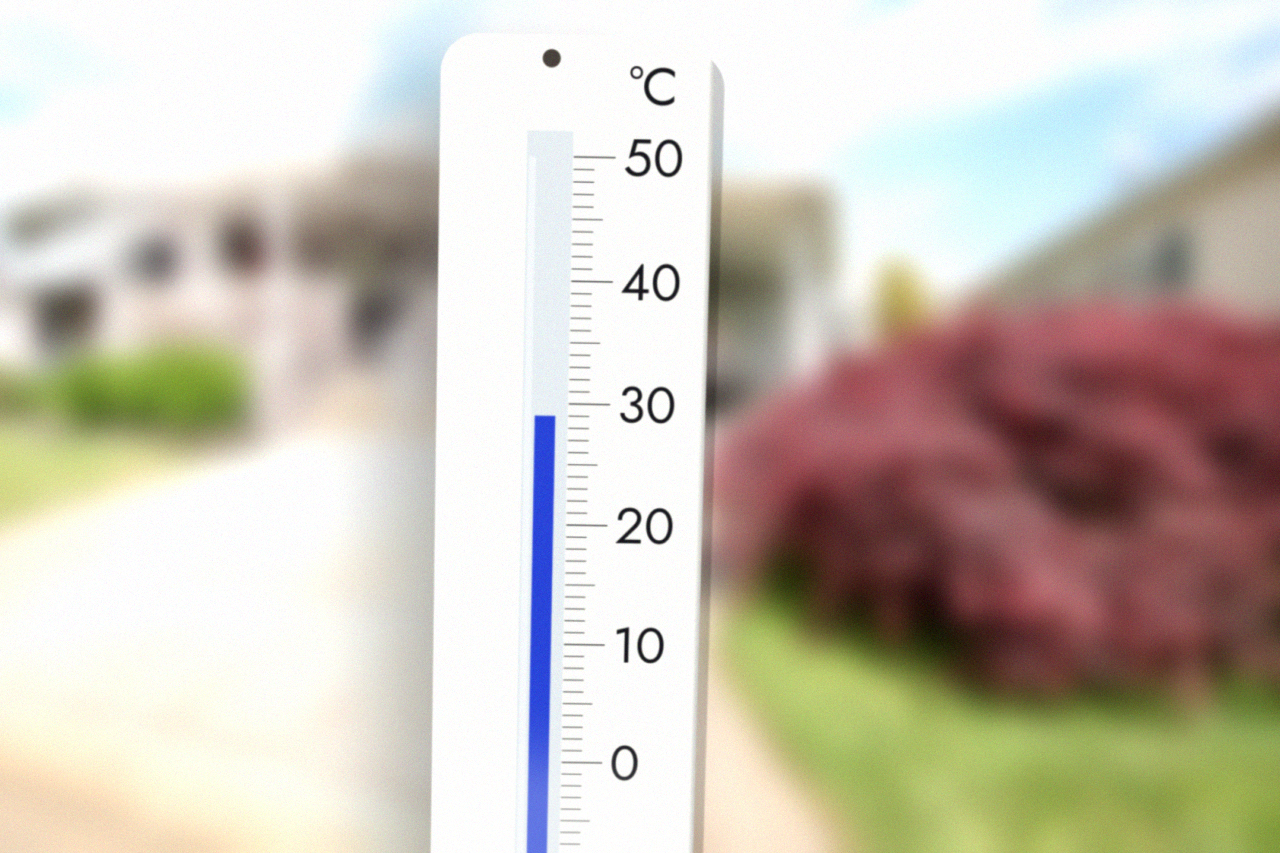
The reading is 29 °C
